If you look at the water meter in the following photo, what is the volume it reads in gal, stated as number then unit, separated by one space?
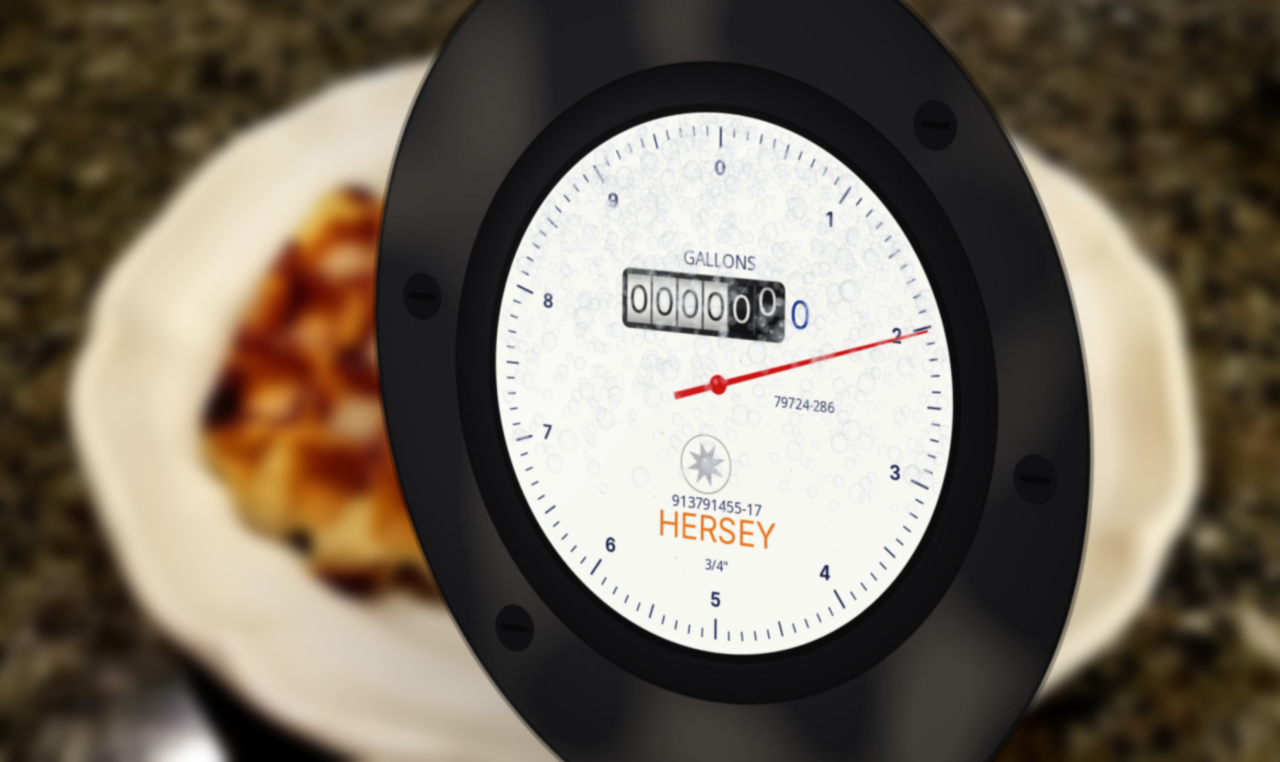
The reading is 2.0 gal
